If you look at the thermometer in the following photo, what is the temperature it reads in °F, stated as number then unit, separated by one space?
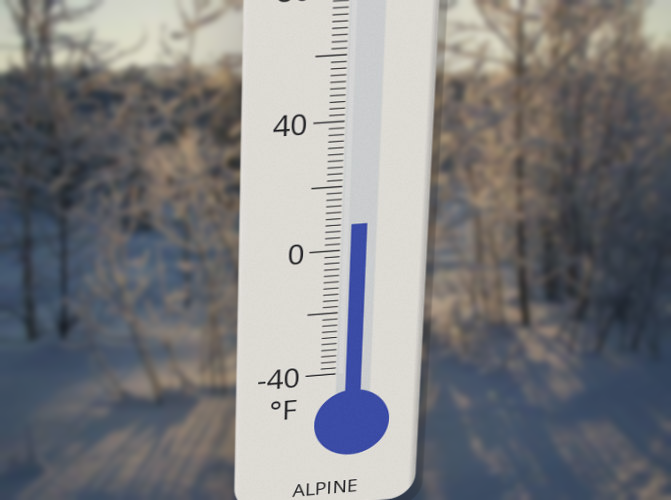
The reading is 8 °F
